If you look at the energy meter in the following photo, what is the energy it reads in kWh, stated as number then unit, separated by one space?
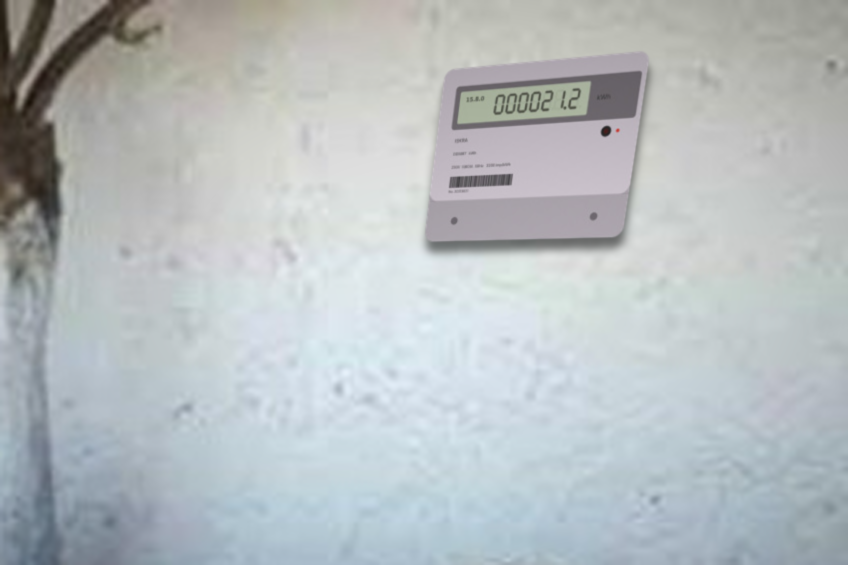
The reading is 21.2 kWh
